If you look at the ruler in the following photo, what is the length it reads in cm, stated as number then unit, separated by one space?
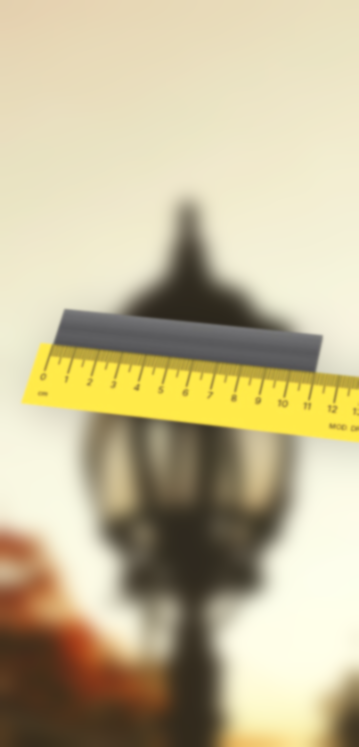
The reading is 11 cm
